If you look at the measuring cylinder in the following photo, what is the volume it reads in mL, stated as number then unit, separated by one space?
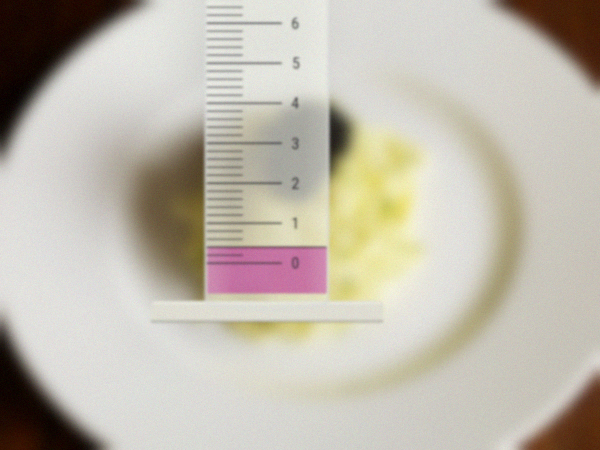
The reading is 0.4 mL
